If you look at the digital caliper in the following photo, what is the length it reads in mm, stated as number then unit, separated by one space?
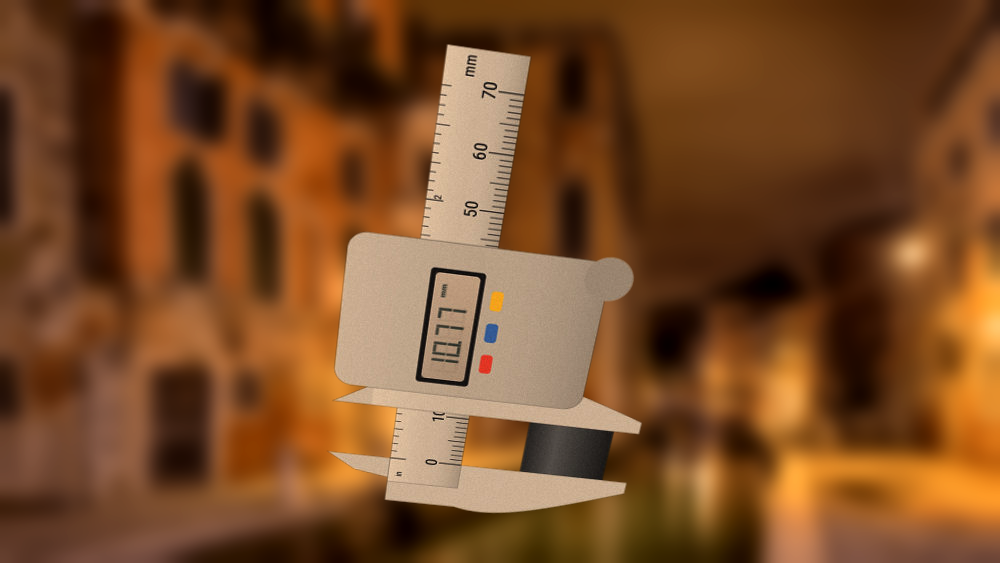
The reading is 10.77 mm
